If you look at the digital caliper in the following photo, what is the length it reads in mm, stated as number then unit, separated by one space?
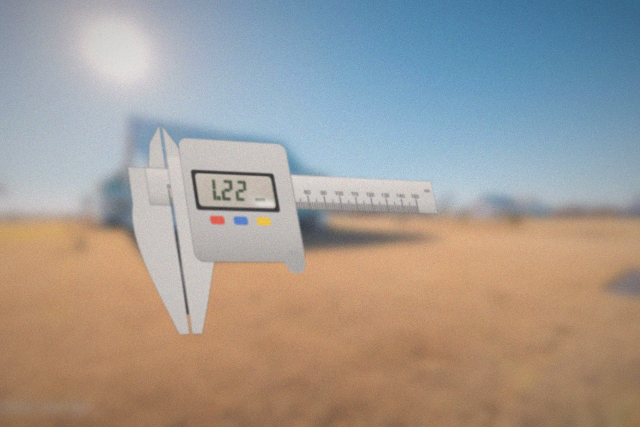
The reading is 1.22 mm
